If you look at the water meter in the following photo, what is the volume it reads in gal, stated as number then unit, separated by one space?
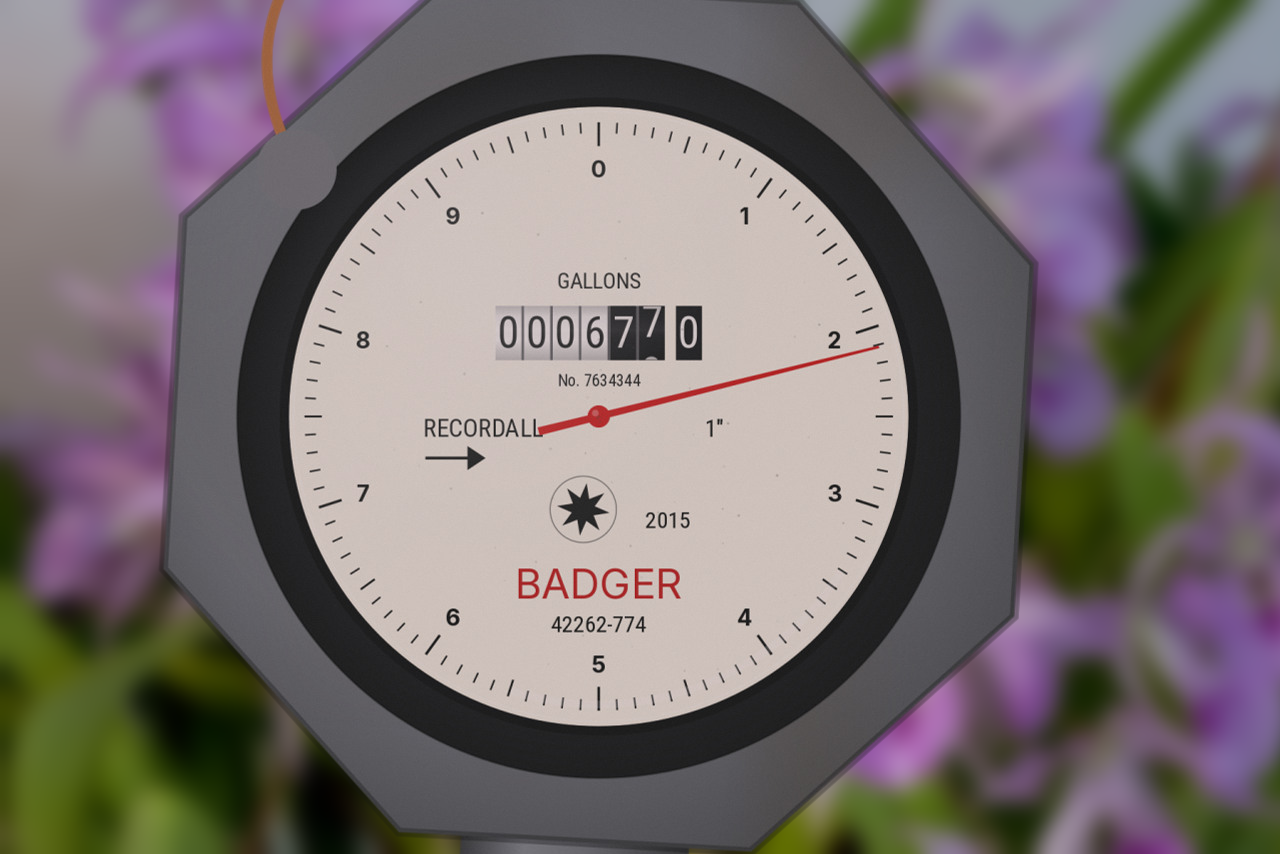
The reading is 6772.1 gal
